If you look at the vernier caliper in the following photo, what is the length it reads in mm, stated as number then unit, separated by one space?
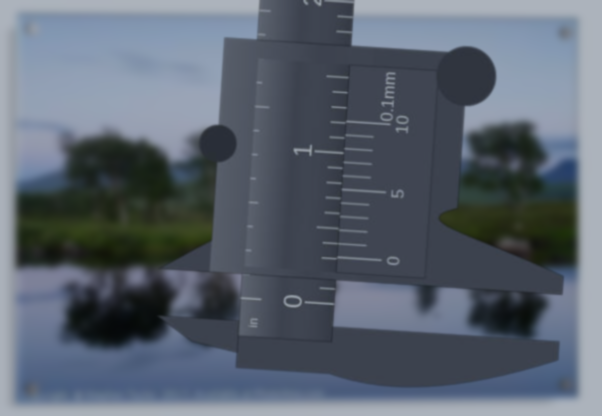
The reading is 3.1 mm
